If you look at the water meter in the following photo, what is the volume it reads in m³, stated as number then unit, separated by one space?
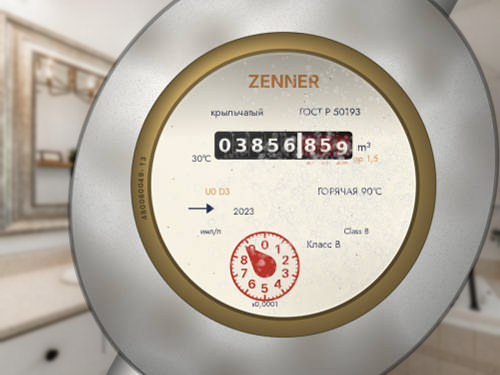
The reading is 3856.8588 m³
